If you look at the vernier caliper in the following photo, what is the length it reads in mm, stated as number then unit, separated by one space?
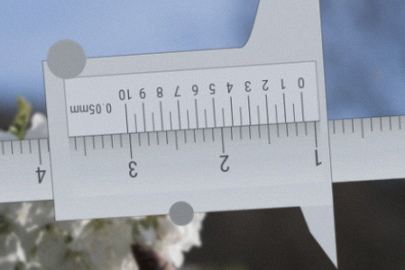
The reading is 11.2 mm
